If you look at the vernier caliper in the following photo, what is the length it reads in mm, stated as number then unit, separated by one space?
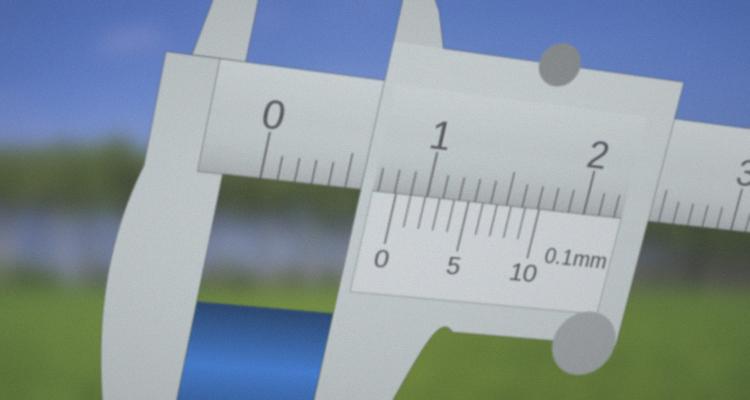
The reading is 8.1 mm
